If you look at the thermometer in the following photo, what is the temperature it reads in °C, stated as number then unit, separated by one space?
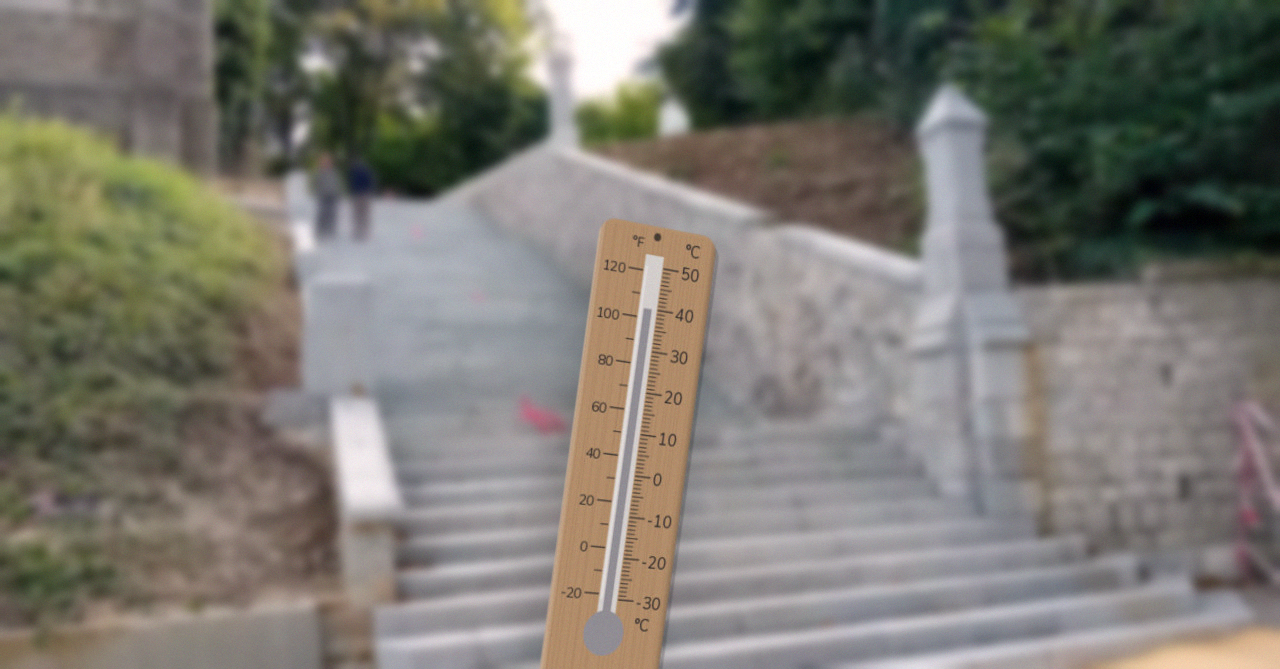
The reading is 40 °C
